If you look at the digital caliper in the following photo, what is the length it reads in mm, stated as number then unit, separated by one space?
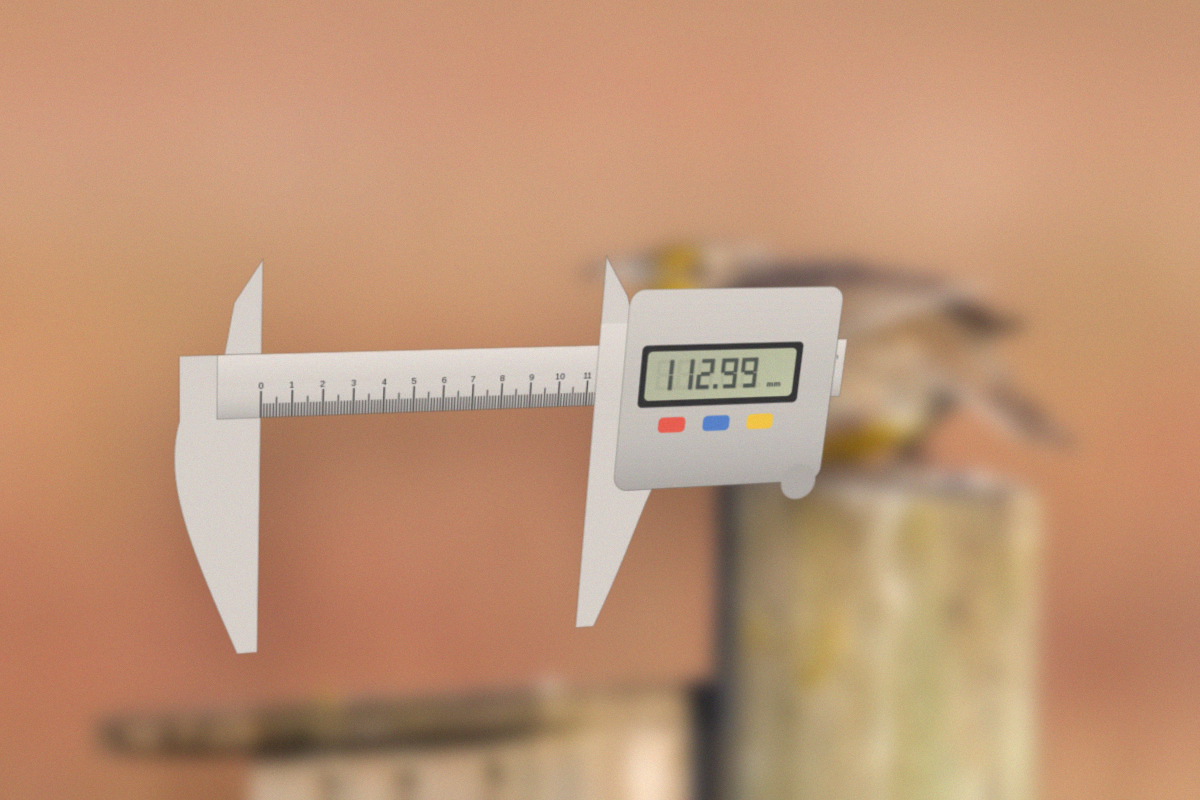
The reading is 112.99 mm
